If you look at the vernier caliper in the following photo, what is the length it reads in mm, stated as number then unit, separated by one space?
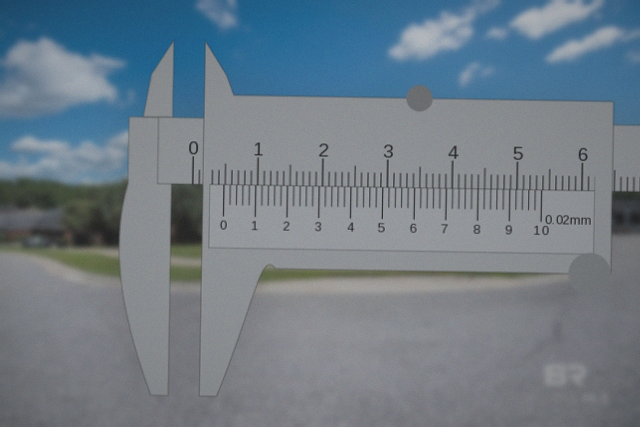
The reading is 4.8 mm
